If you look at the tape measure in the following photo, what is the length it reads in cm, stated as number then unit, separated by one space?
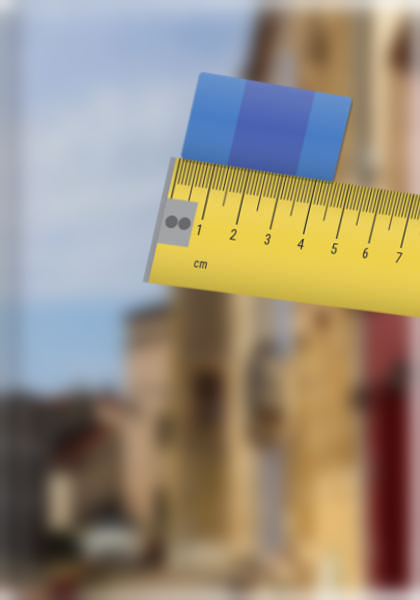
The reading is 4.5 cm
